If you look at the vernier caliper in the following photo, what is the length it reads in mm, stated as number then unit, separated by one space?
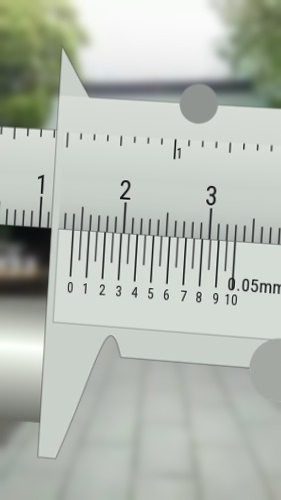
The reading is 14.0 mm
